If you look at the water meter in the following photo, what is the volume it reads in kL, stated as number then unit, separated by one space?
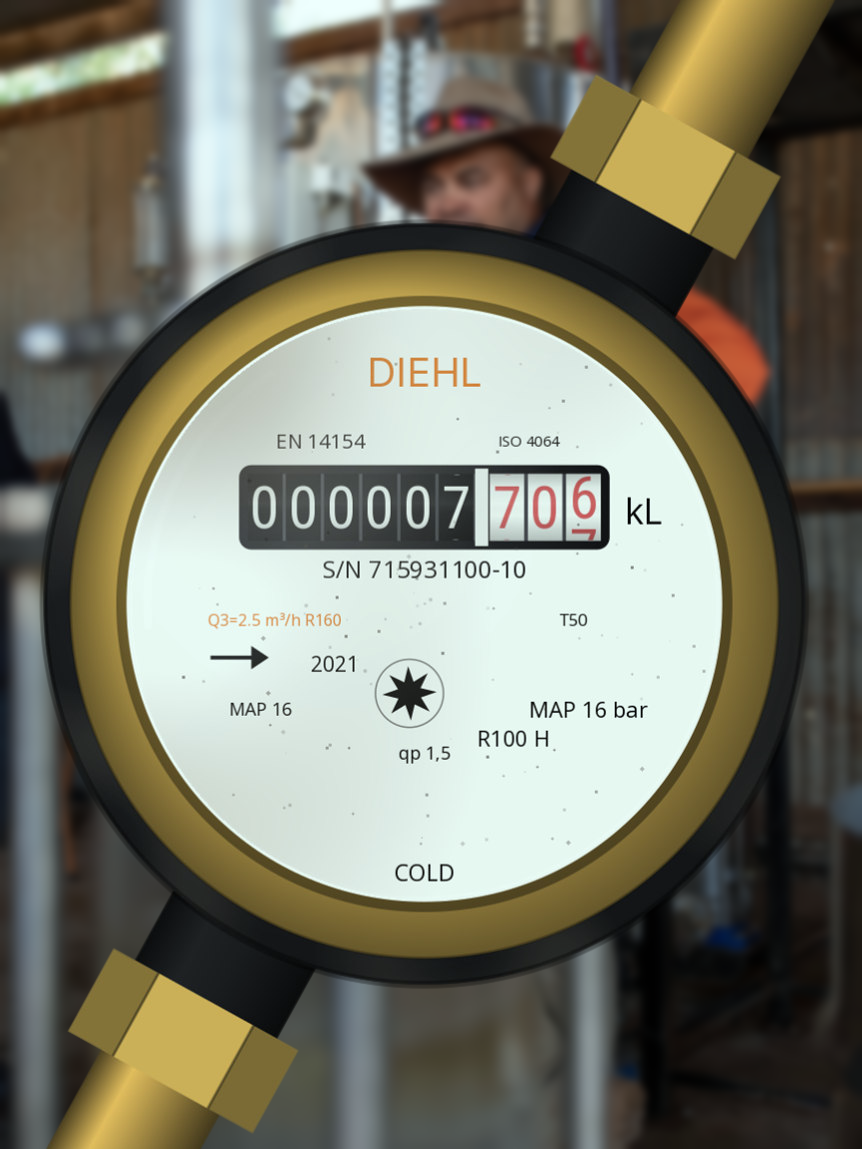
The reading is 7.706 kL
